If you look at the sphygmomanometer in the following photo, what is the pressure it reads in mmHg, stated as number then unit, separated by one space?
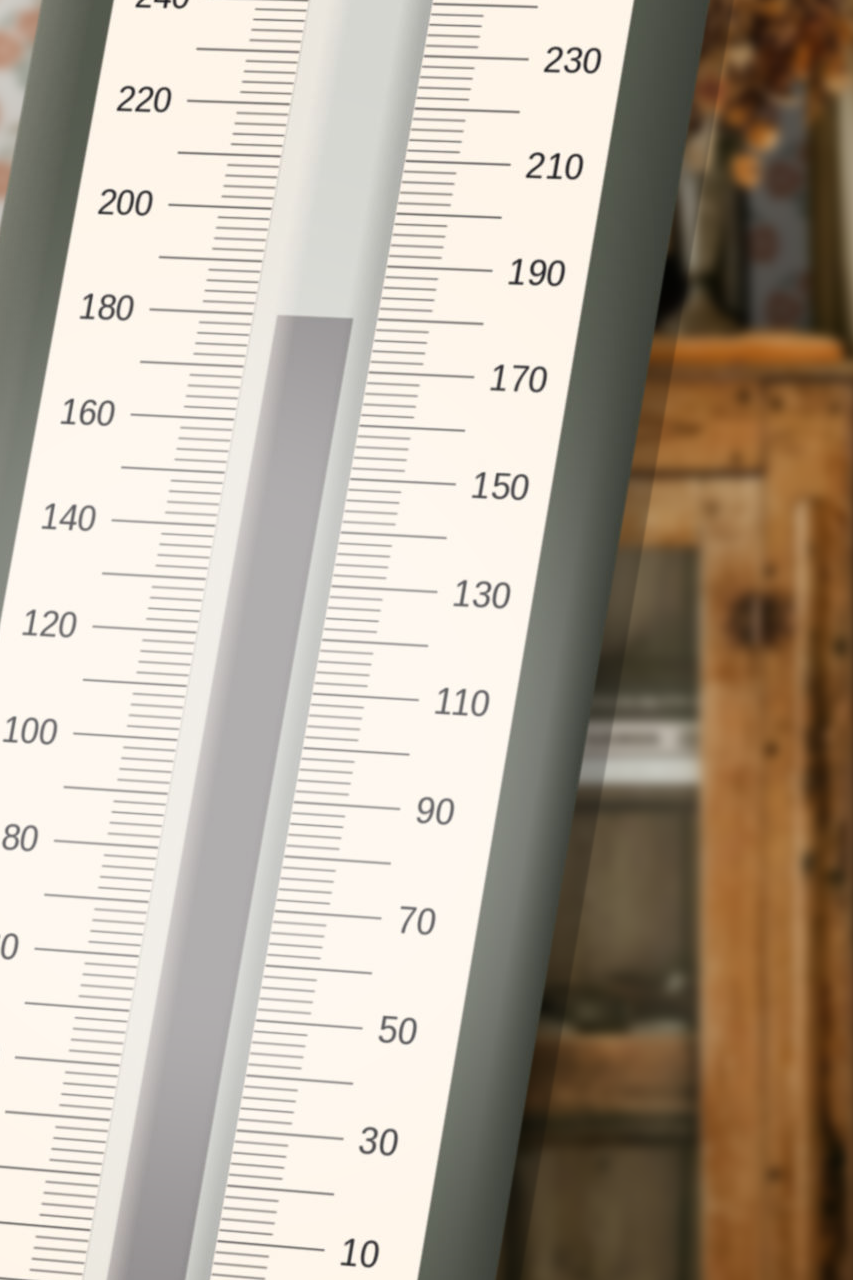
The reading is 180 mmHg
